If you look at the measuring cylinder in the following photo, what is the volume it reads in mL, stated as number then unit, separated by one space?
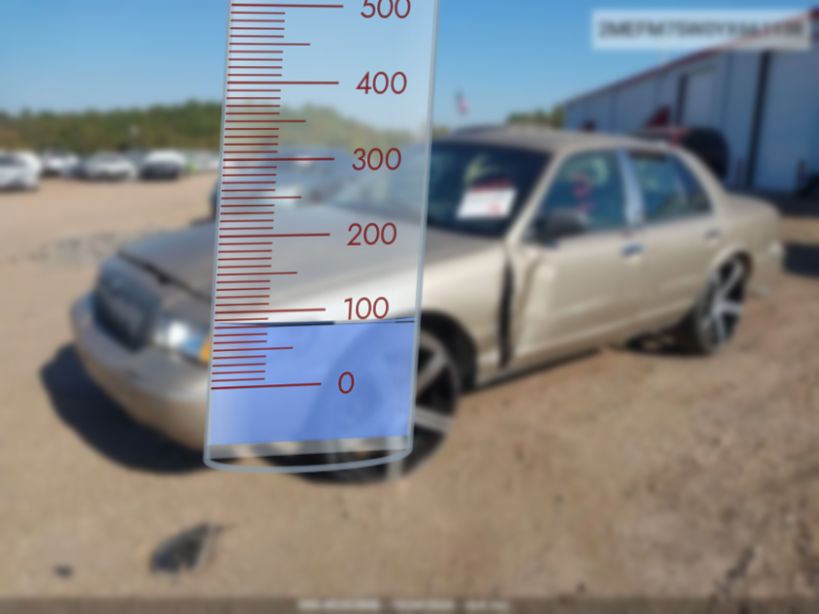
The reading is 80 mL
